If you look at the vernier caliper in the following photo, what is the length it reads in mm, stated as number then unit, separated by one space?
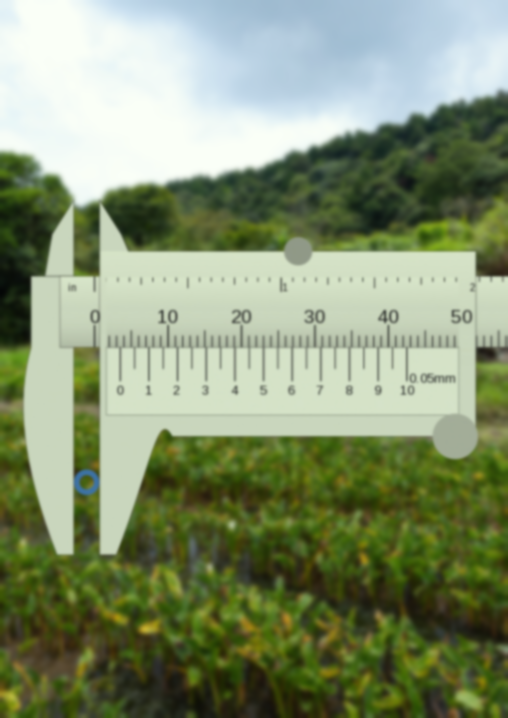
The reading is 3.5 mm
